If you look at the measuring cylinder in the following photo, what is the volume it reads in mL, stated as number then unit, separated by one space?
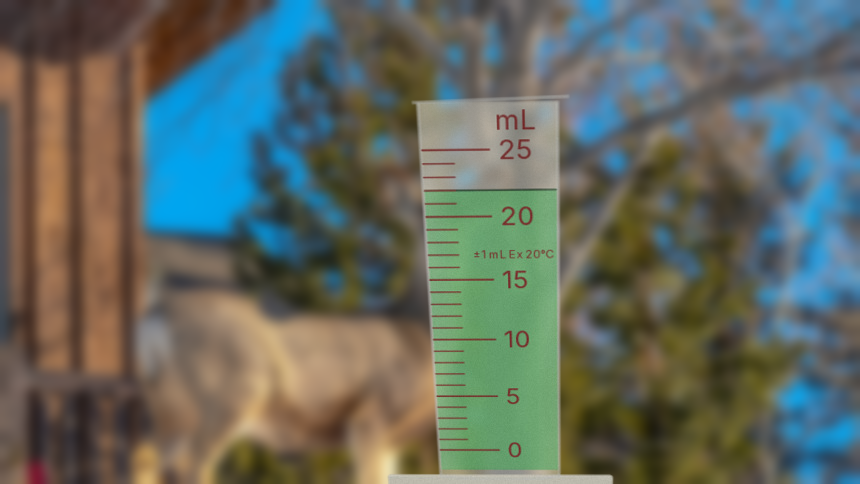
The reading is 22 mL
